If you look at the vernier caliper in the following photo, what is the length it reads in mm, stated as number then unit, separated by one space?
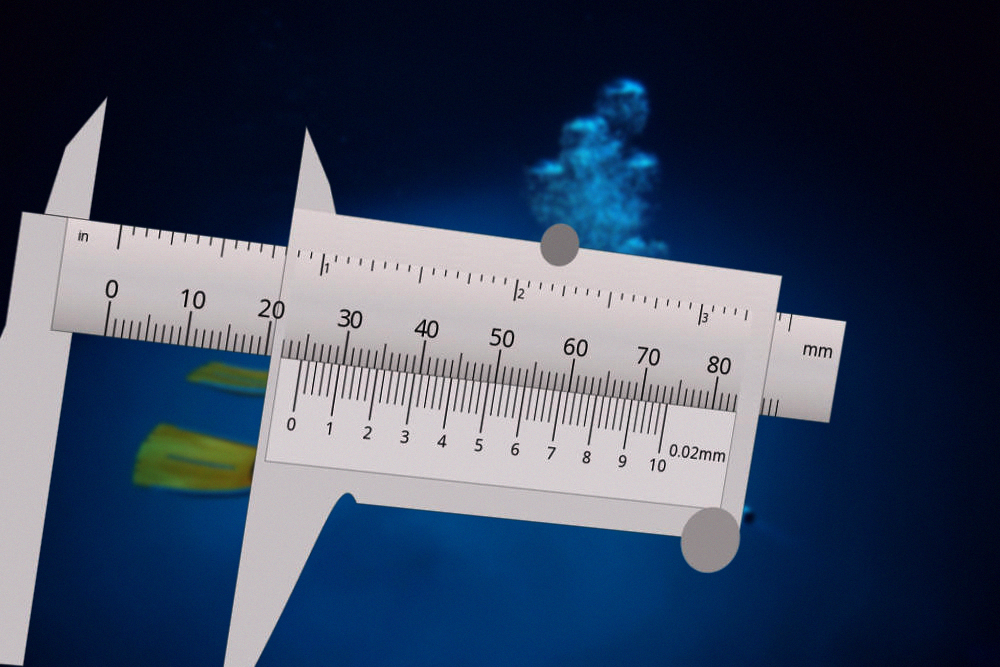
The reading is 24.6 mm
